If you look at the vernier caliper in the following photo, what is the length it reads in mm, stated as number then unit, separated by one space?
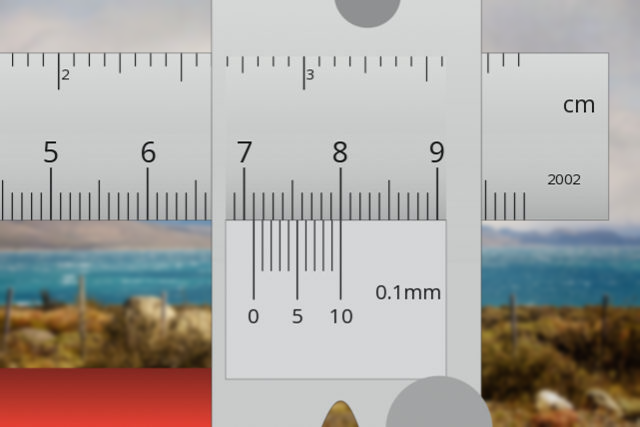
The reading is 71.0 mm
